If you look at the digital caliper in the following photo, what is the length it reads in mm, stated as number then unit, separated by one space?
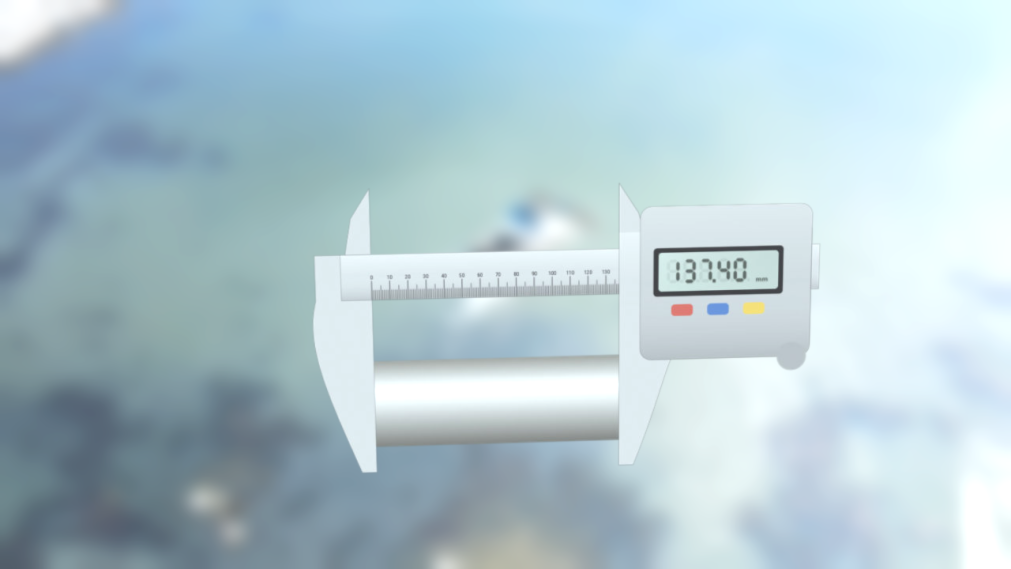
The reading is 137.40 mm
